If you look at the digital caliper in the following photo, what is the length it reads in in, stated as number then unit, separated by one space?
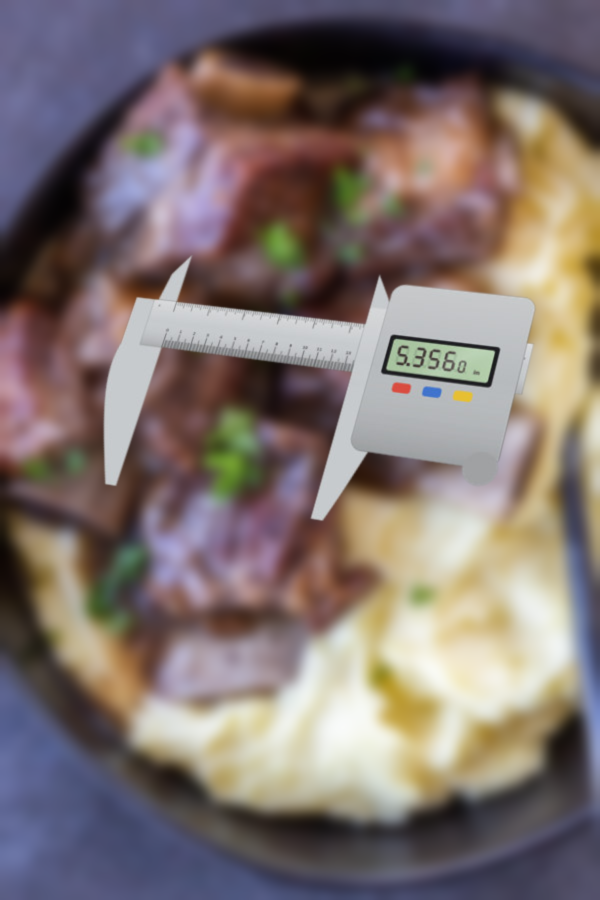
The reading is 5.3560 in
